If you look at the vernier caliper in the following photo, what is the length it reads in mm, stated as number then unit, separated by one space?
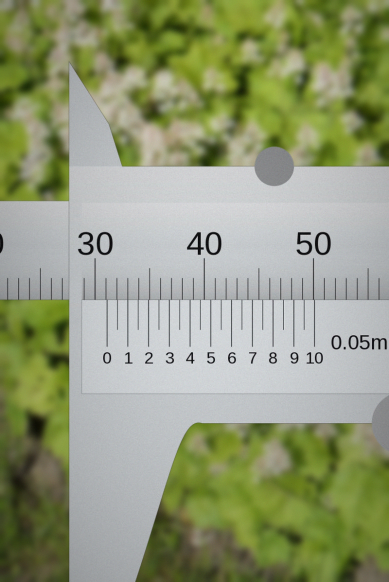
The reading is 31.1 mm
